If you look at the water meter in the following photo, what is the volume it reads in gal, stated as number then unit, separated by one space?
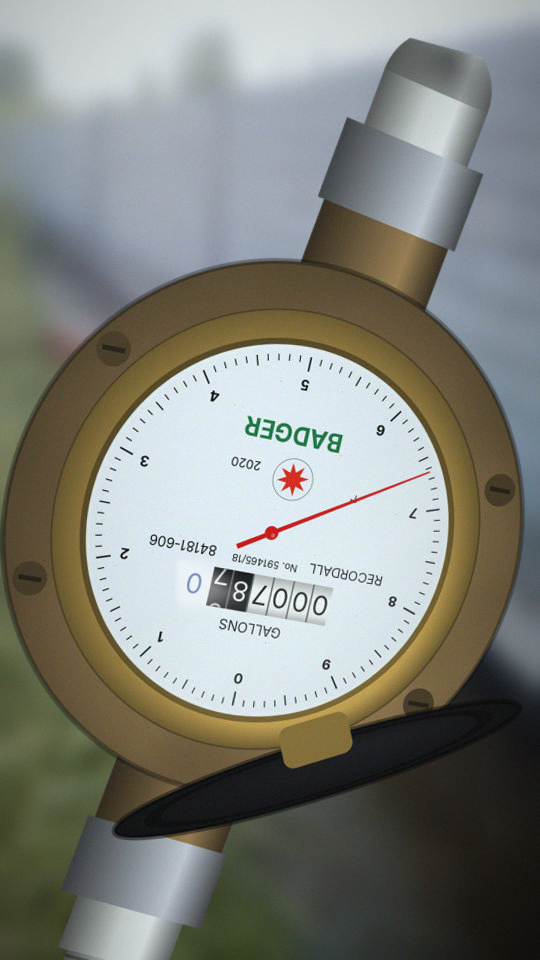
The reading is 7866.6 gal
